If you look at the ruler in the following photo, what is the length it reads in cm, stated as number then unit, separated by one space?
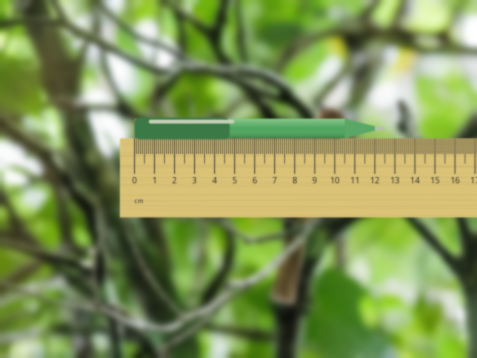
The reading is 12.5 cm
